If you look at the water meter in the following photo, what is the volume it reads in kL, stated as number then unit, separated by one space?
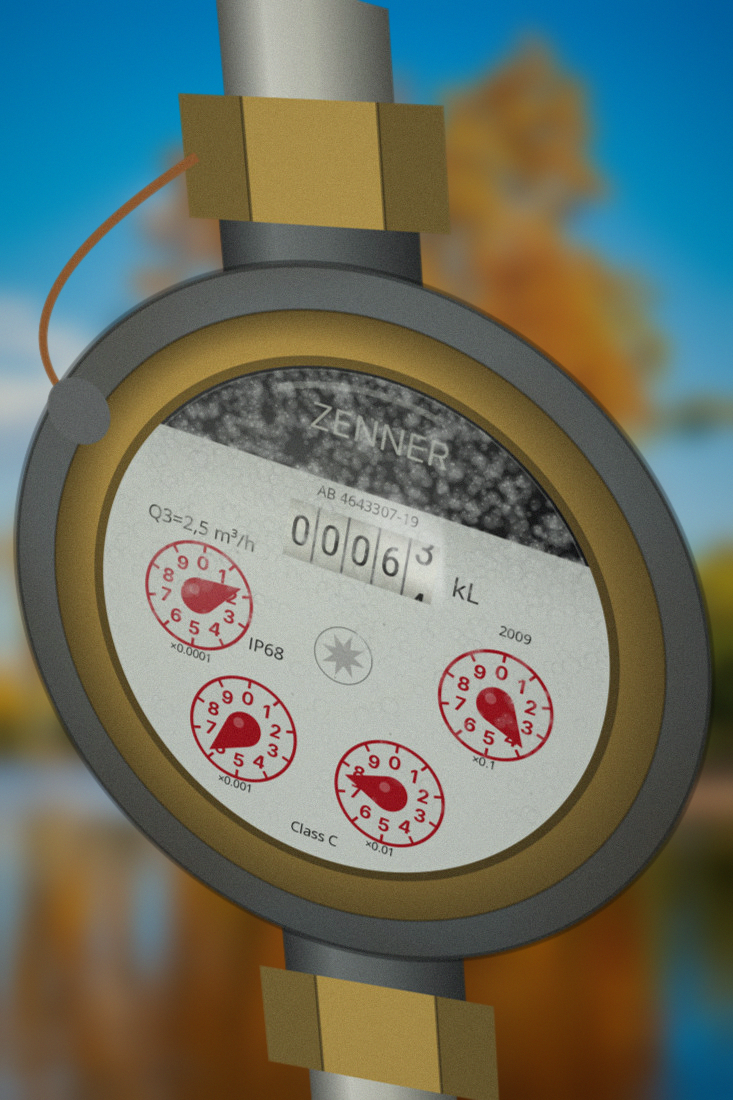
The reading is 63.3761 kL
